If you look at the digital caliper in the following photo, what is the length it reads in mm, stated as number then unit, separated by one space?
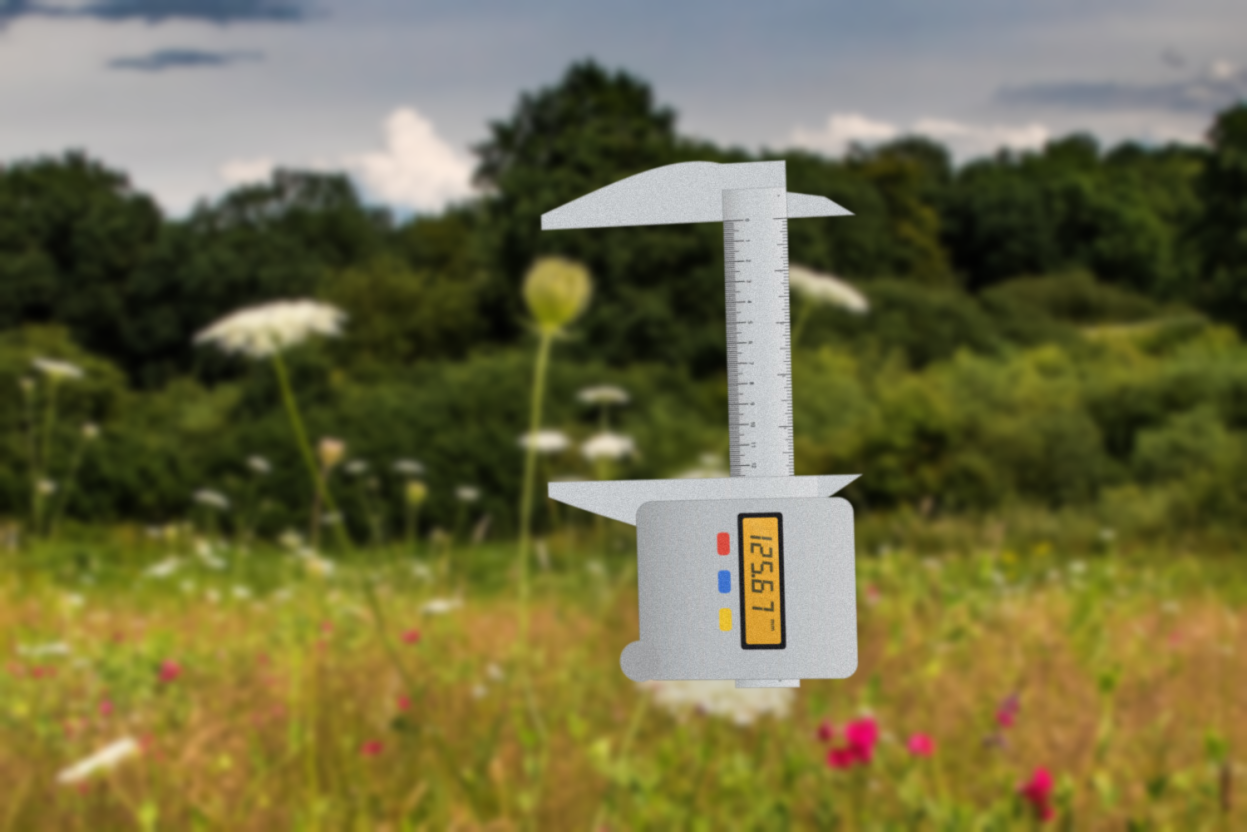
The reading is 125.67 mm
